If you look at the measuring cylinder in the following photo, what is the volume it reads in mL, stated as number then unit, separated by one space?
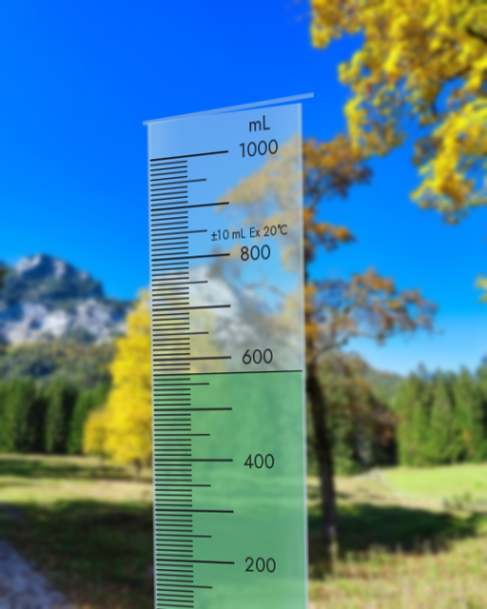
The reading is 570 mL
